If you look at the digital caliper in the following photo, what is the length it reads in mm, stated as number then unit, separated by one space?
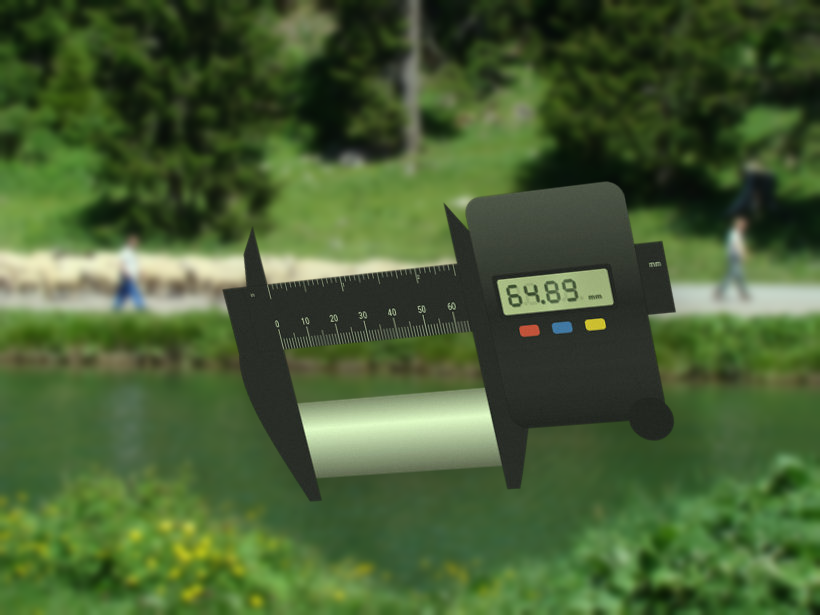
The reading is 64.89 mm
